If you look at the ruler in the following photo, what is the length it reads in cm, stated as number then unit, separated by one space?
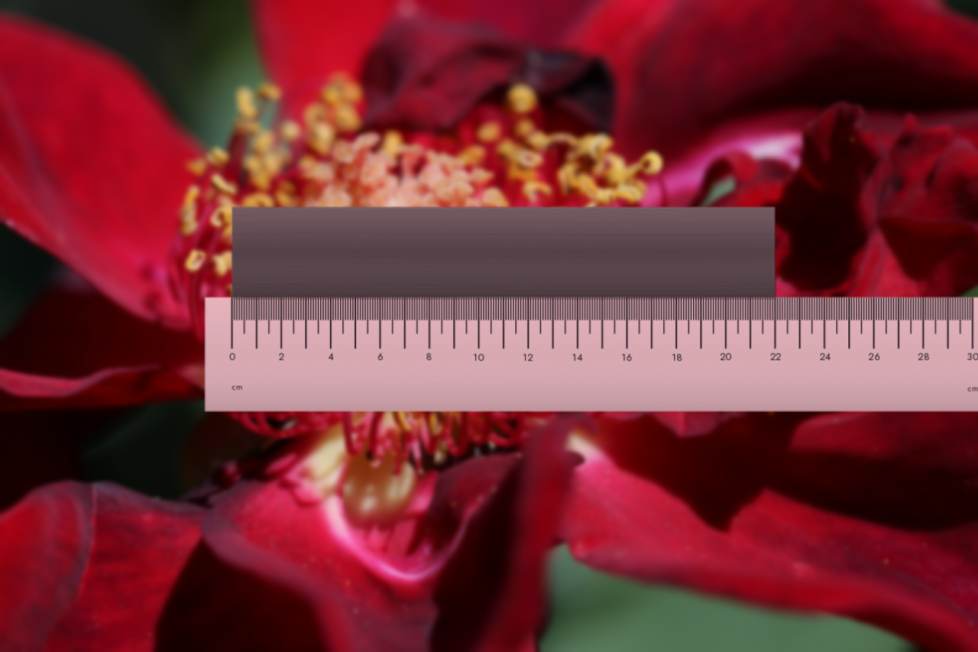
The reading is 22 cm
